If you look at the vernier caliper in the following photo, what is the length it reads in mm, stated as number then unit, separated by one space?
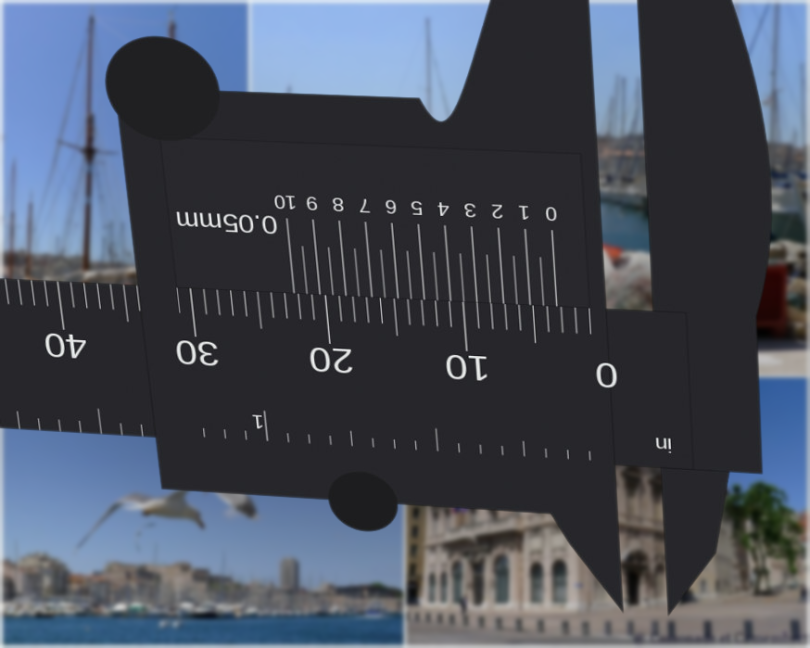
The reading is 3.3 mm
